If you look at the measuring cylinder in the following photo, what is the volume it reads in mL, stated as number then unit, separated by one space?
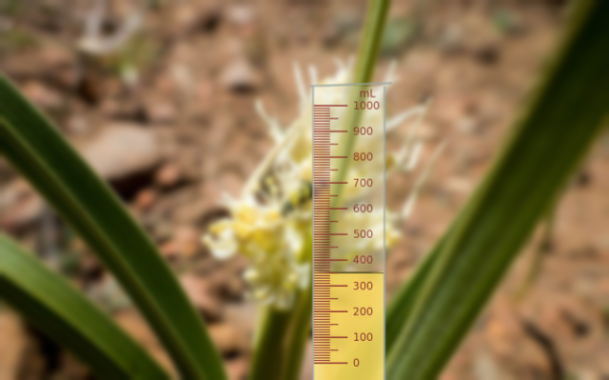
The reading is 350 mL
